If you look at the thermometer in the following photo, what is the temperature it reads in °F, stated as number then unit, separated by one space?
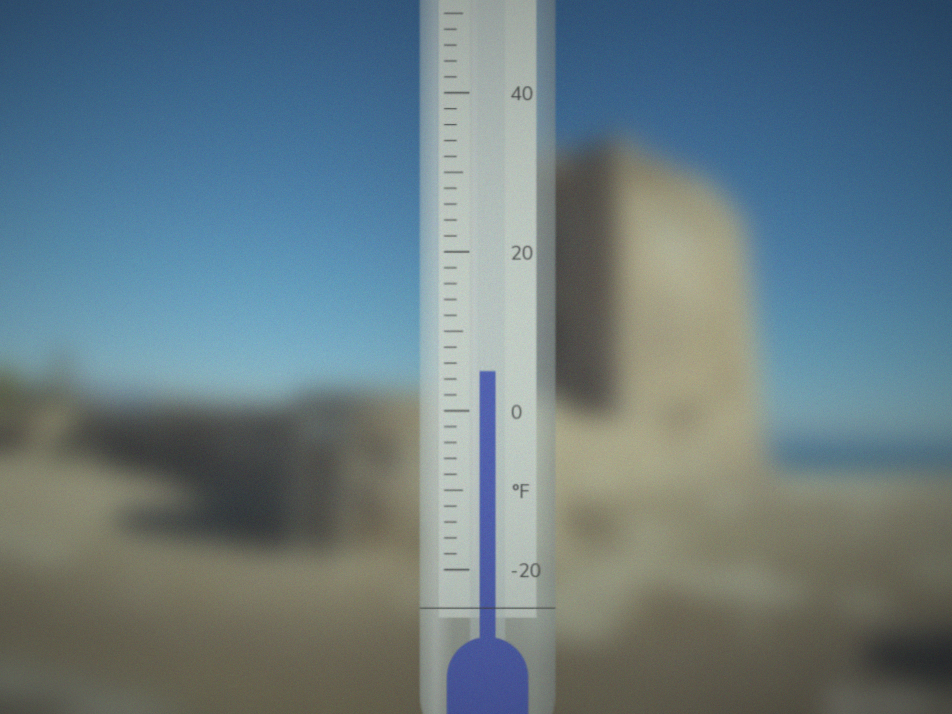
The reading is 5 °F
